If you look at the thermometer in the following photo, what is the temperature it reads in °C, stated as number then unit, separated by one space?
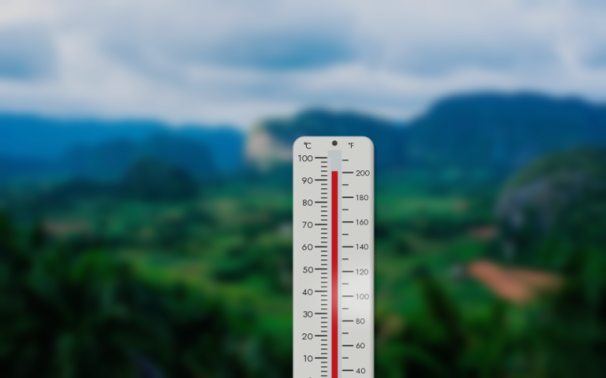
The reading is 94 °C
